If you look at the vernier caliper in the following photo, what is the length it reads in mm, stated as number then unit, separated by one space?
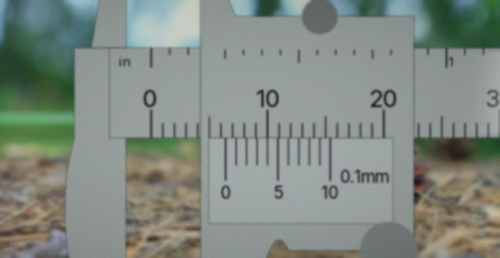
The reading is 6.4 mm
